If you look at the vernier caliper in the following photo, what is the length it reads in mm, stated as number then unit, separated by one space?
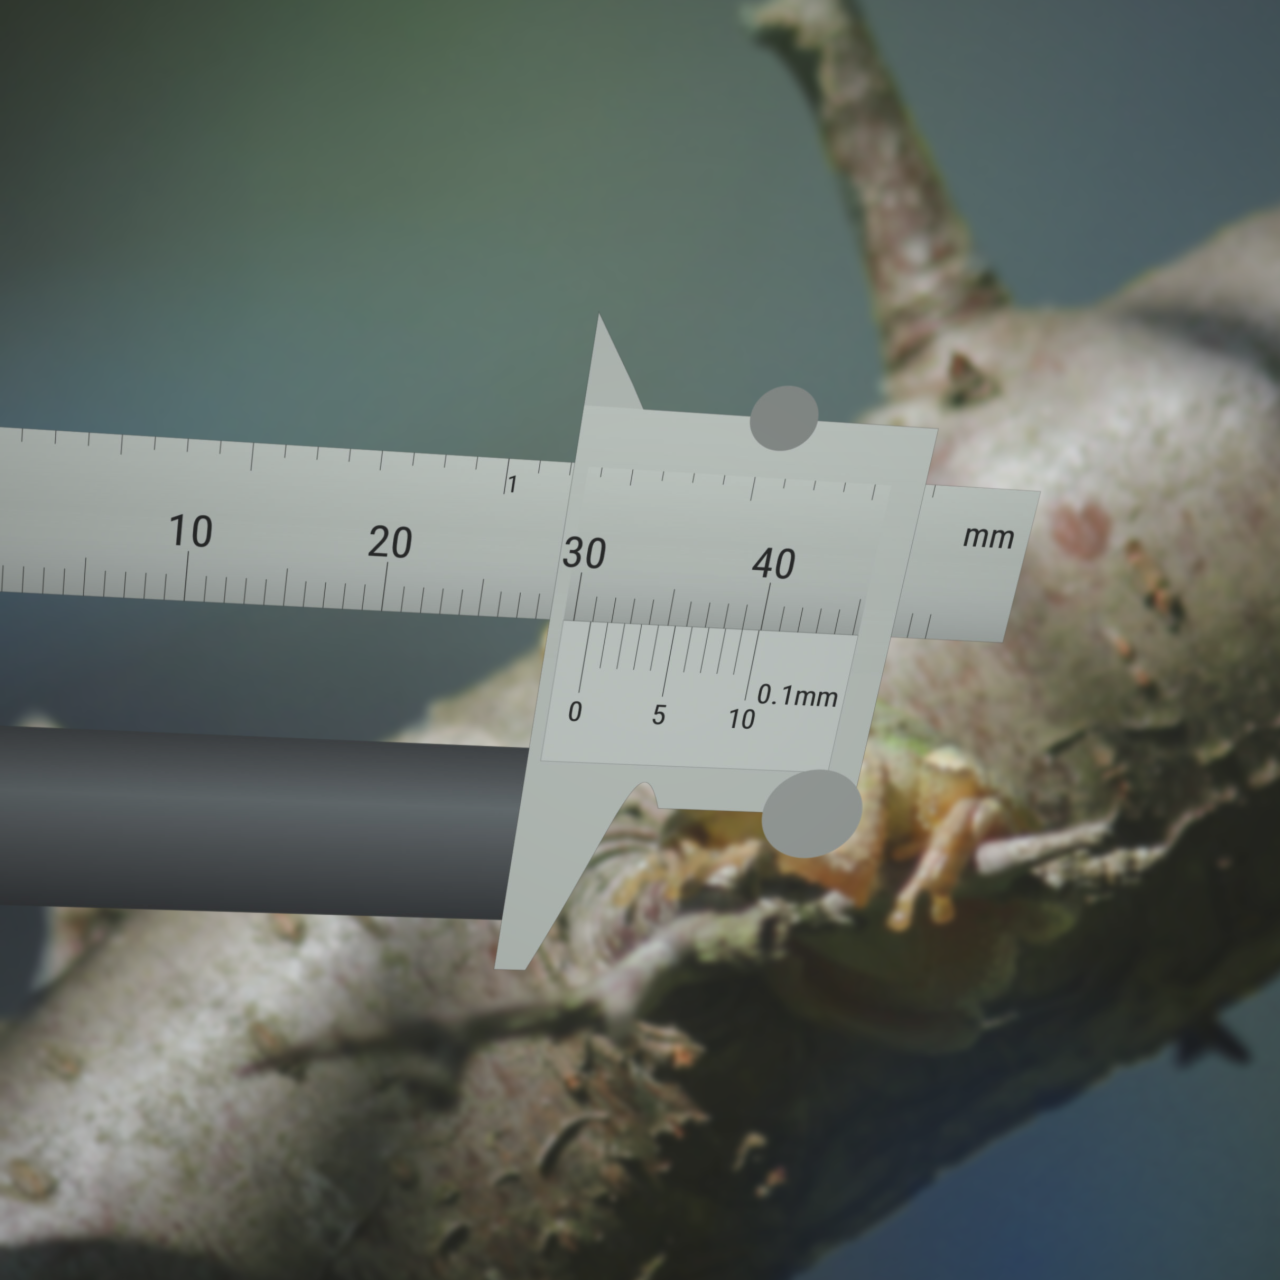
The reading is 30.9 mm
